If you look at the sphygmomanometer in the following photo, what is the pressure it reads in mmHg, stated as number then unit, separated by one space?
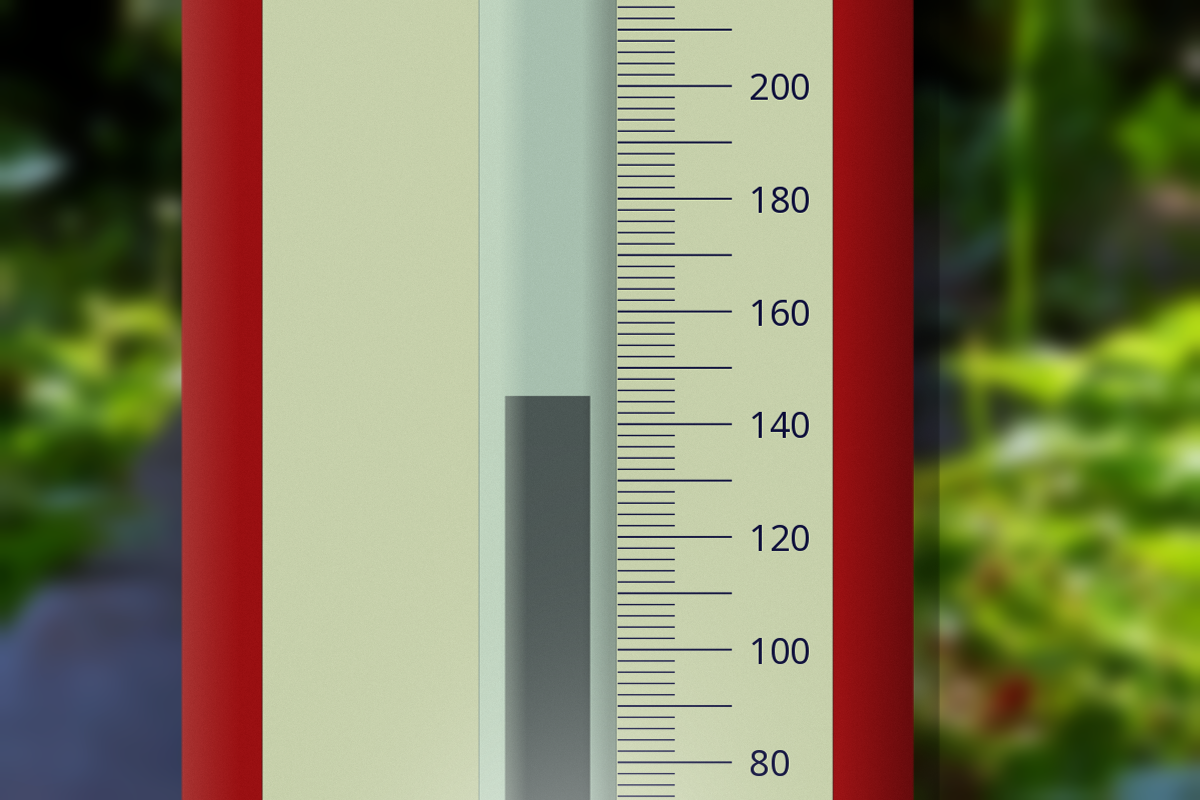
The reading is 145 mmHg
